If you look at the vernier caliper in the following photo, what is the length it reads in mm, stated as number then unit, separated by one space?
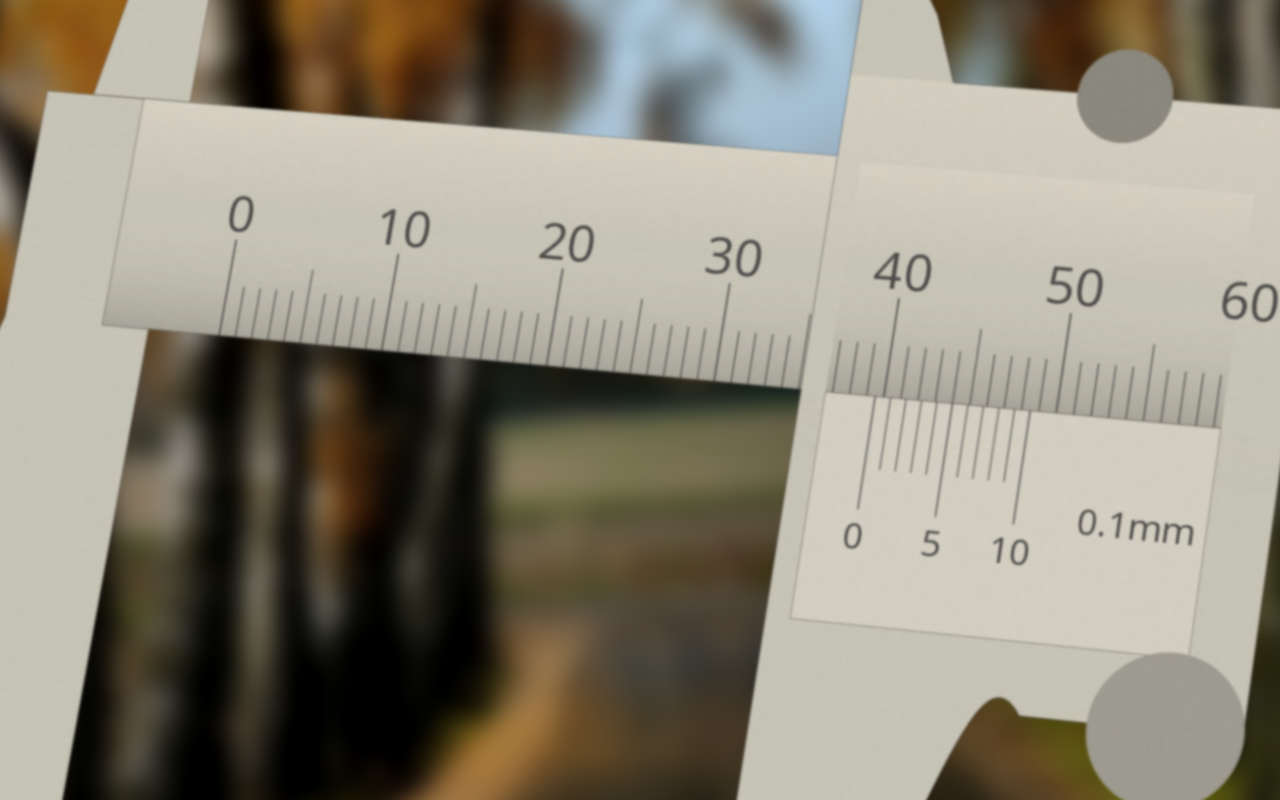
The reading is 39.5 mm
